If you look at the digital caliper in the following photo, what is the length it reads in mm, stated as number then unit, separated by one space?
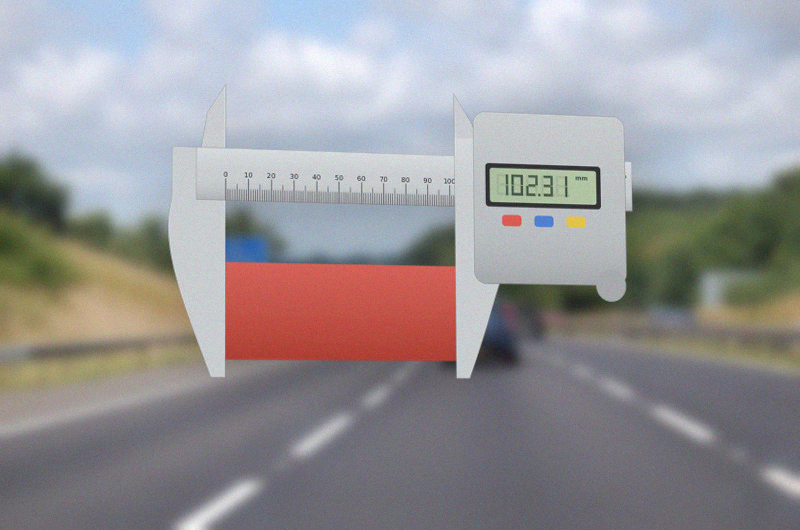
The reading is 102.31 mm
